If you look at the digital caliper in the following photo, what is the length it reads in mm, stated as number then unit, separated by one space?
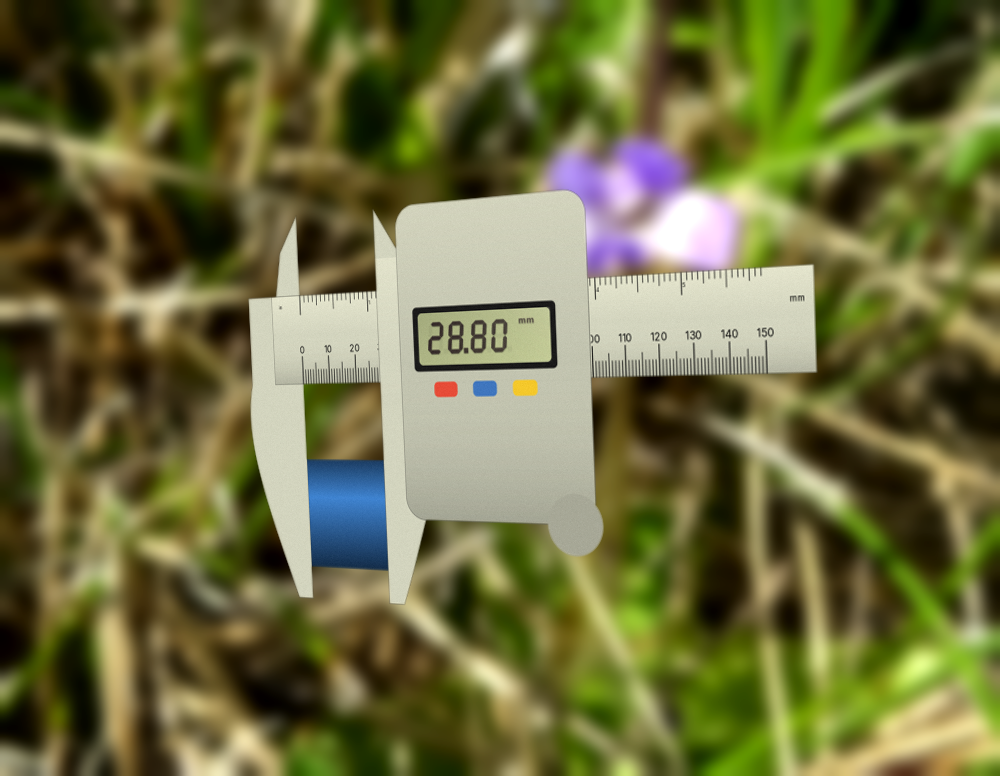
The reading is 28.80 mm
